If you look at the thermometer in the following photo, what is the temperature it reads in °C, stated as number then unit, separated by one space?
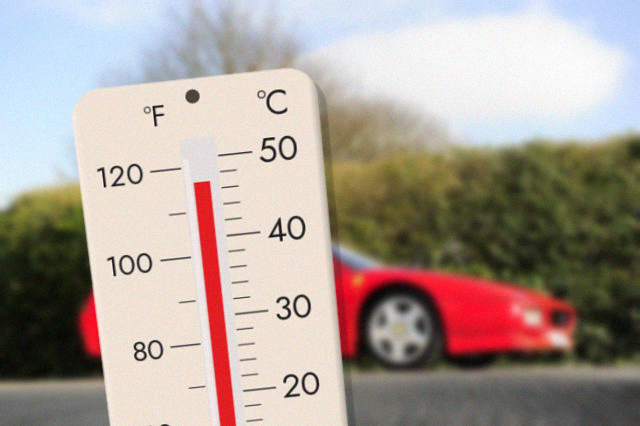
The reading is 47 °C
